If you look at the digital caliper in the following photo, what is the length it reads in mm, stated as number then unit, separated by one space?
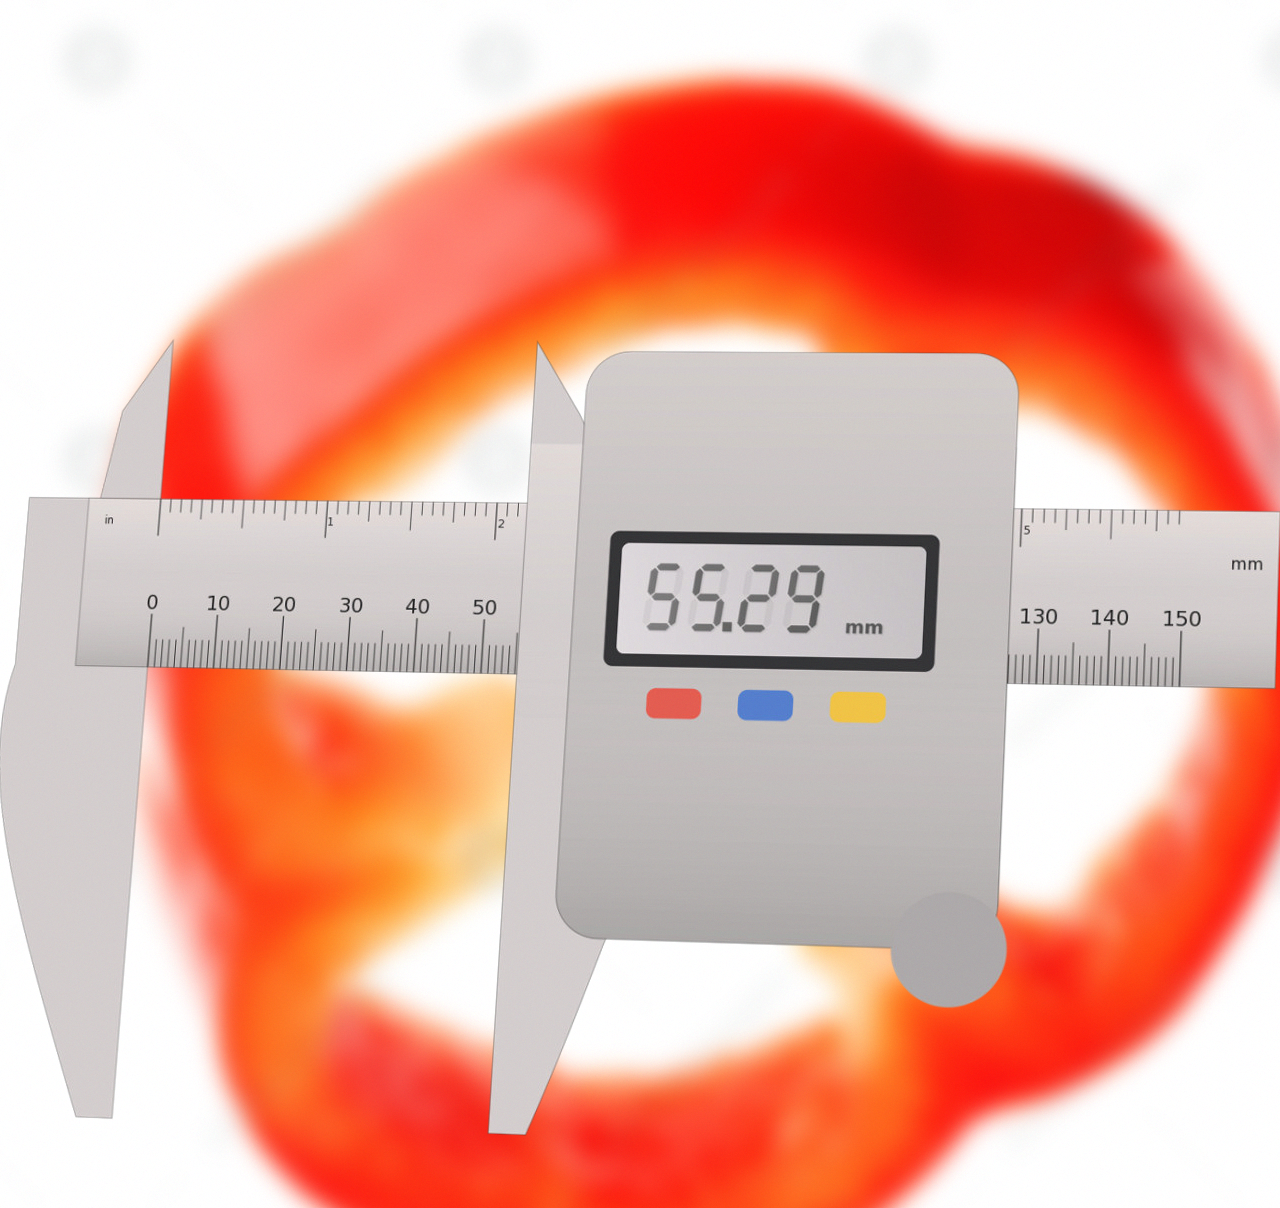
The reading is 55.29 mm
